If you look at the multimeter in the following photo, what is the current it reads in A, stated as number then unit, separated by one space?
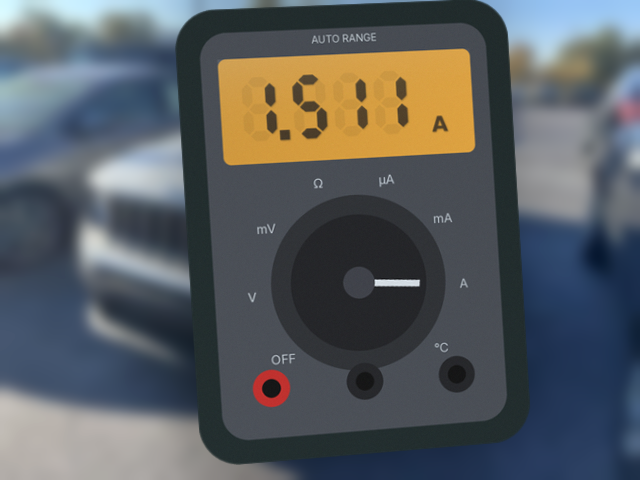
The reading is 1.511 A
